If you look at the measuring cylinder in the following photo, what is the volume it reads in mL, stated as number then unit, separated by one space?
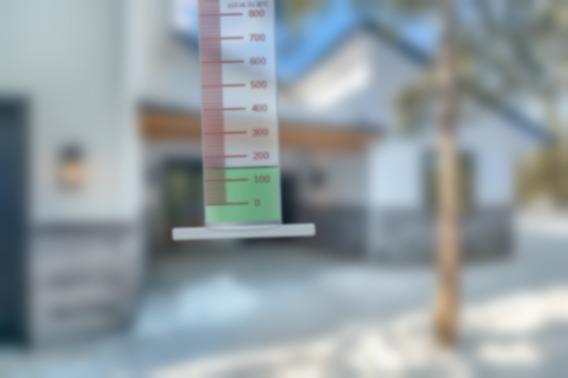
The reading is 150 mL
